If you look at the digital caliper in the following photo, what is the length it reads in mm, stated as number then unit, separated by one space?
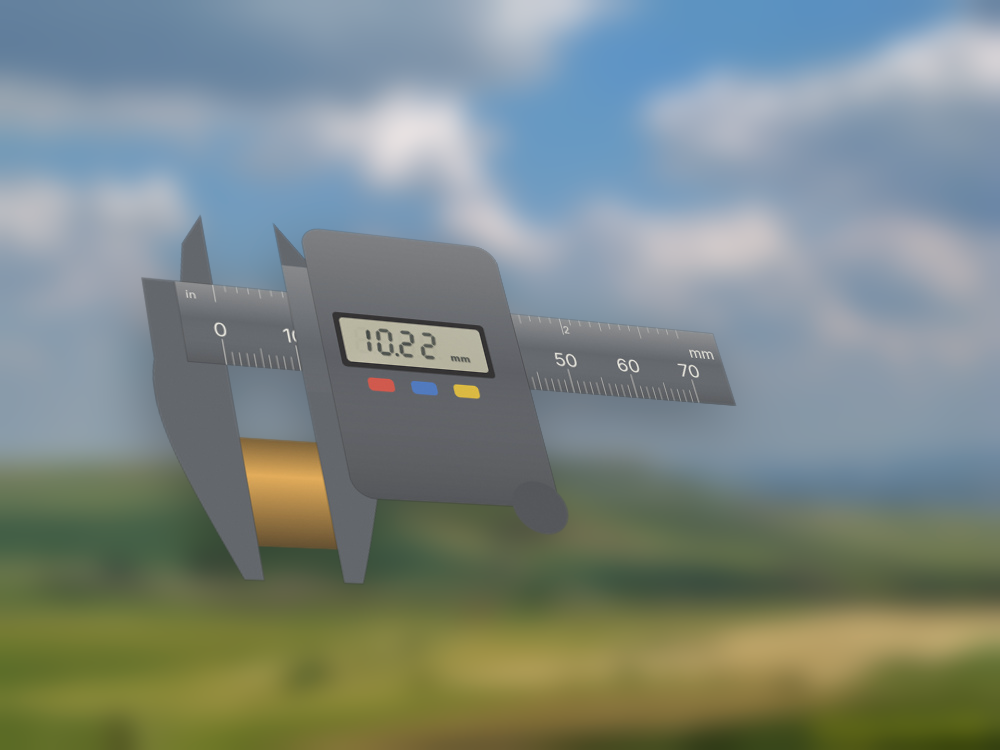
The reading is 10.22 mm
